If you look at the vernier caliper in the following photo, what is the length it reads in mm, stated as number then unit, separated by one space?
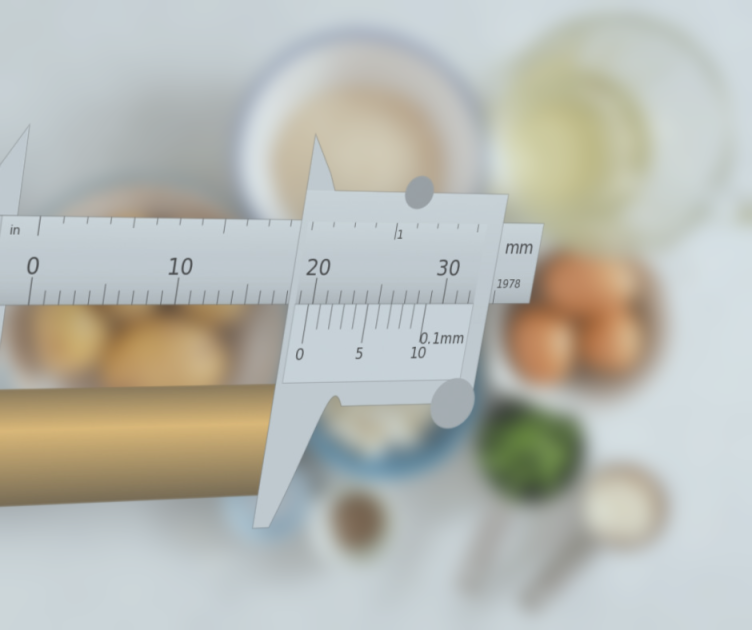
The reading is 19.7 mm
